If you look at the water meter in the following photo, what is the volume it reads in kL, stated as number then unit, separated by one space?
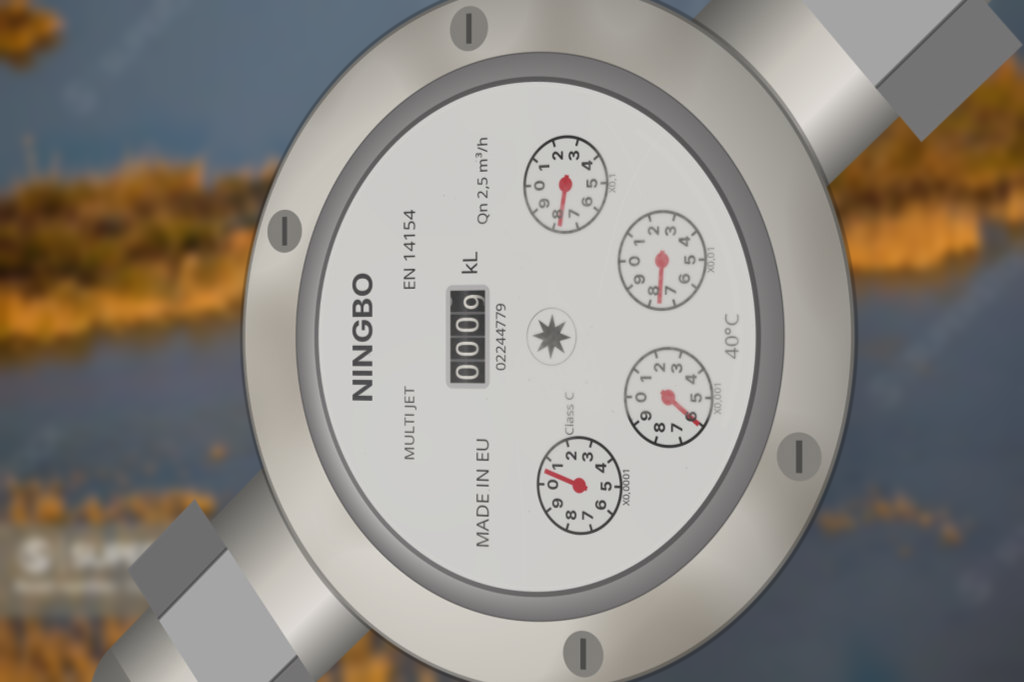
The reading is 8.7760 kL
